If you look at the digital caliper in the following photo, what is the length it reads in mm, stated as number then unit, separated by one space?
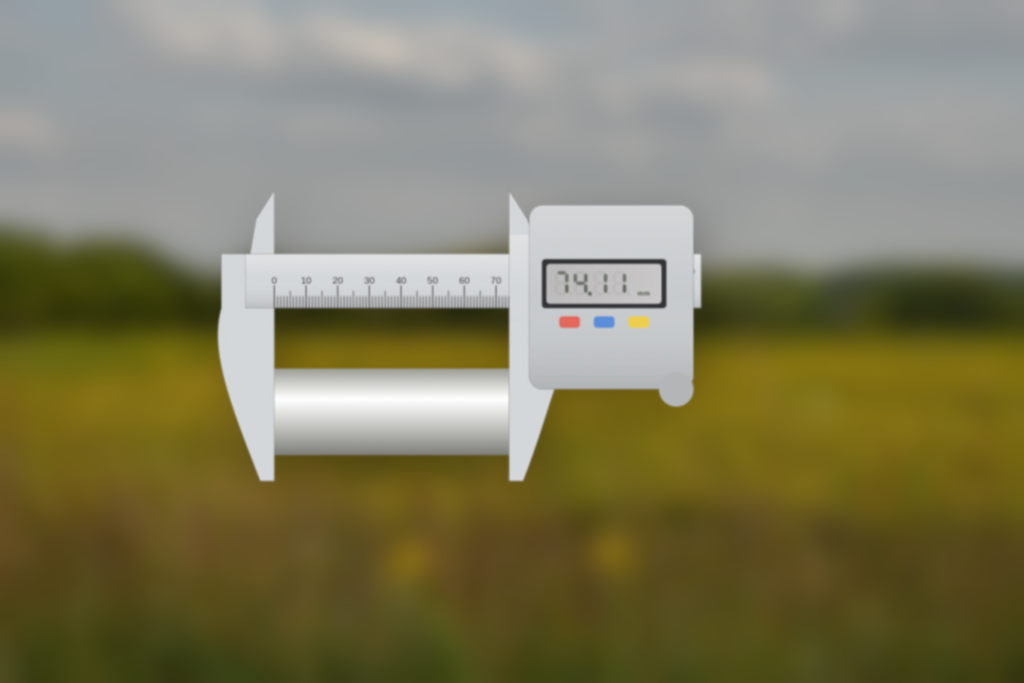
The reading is 74.11 mm
